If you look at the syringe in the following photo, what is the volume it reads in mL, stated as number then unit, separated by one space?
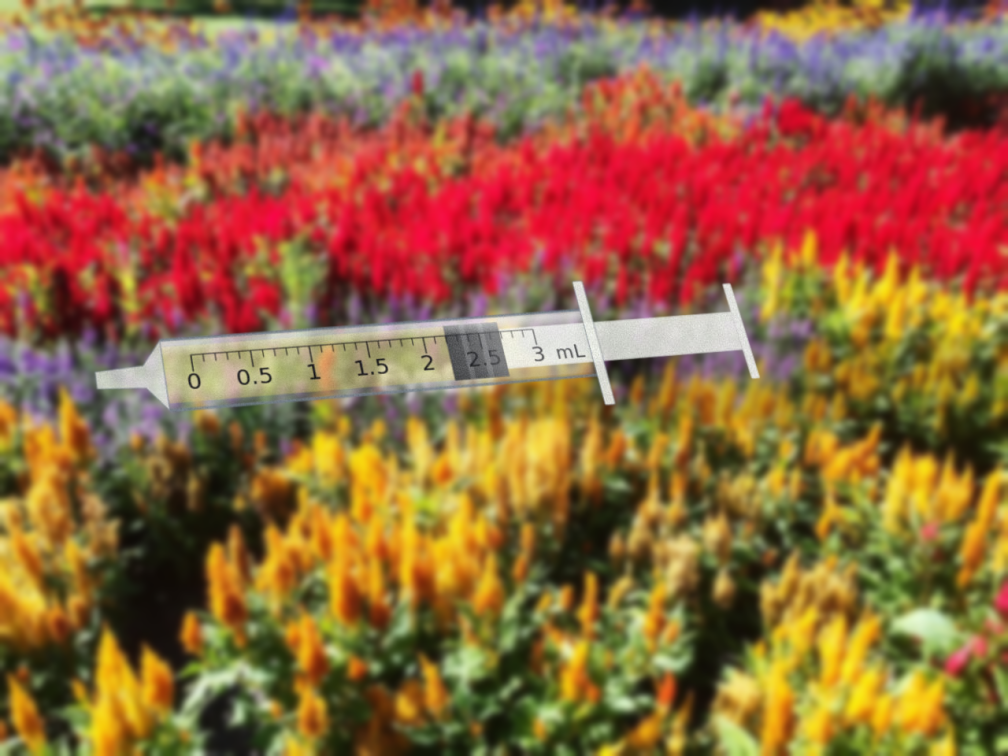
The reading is 2.2 mL
